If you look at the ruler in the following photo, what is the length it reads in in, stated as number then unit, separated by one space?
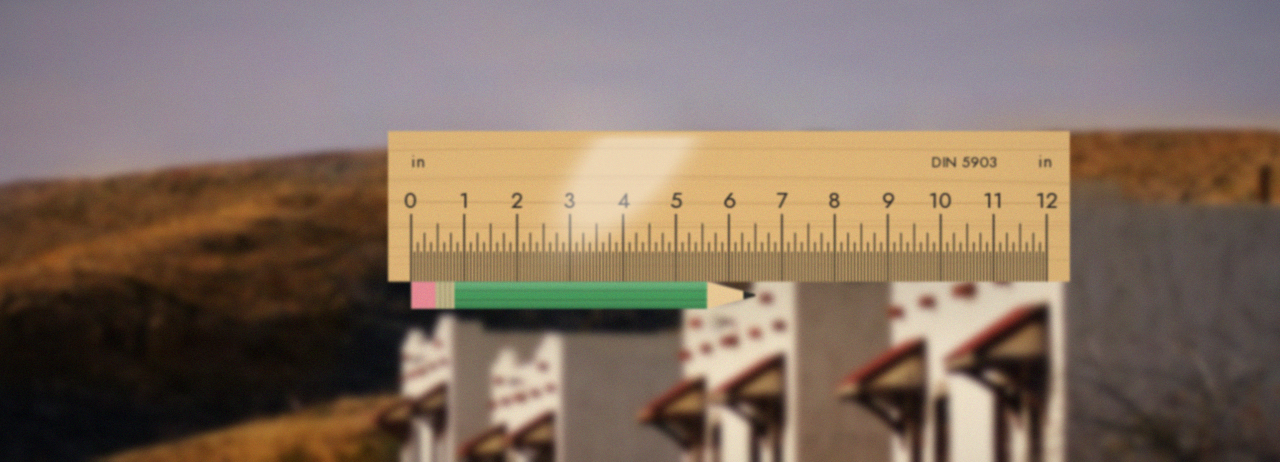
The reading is 6.5 in
